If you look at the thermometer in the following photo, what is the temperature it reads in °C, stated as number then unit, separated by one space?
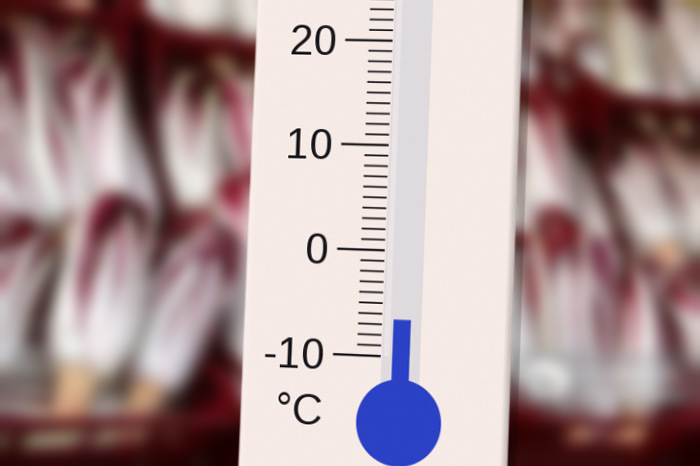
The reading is -6.5 °C
